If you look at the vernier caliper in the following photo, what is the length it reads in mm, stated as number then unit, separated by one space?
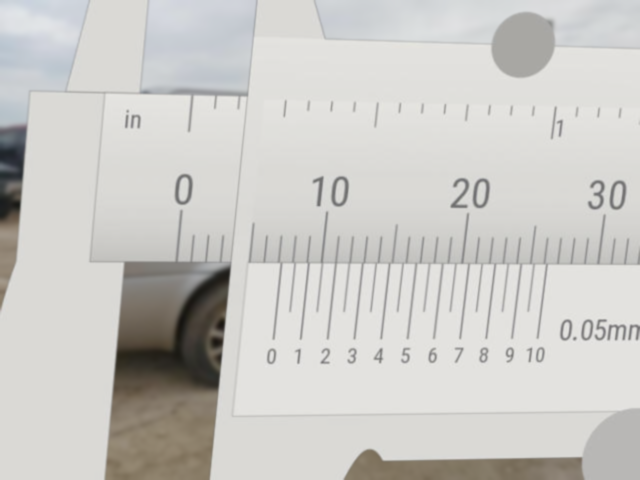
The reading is 7.2 mm
